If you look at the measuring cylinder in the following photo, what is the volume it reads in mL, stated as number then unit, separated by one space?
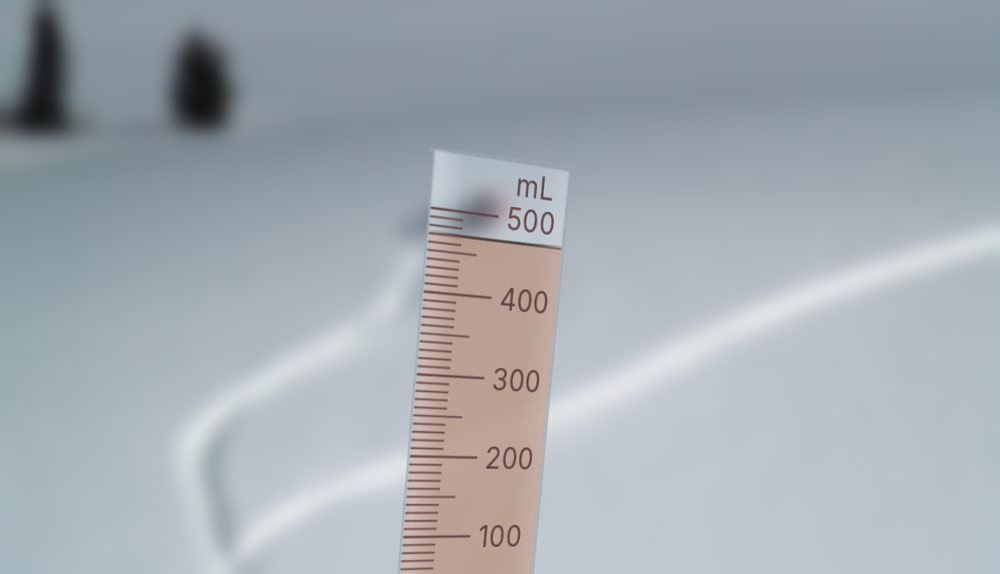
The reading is 470 mL
